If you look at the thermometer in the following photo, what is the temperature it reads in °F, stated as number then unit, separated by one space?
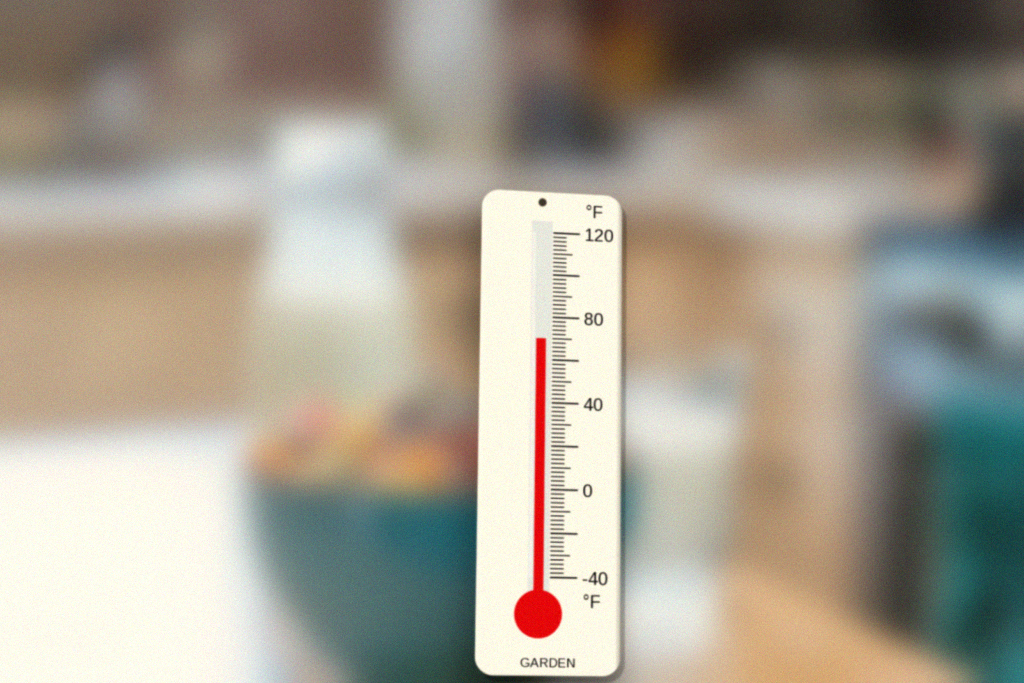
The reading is 70 °F
